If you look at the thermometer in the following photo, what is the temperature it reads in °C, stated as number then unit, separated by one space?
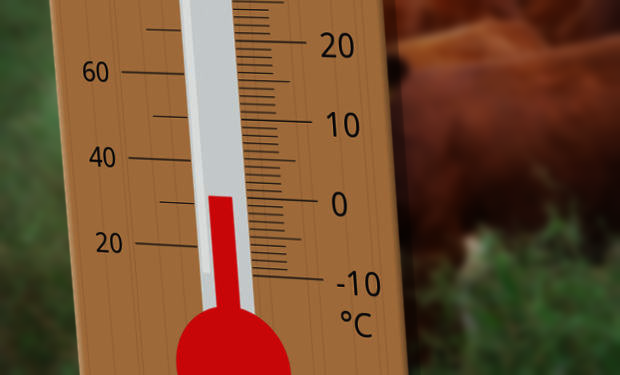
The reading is 0 °C
